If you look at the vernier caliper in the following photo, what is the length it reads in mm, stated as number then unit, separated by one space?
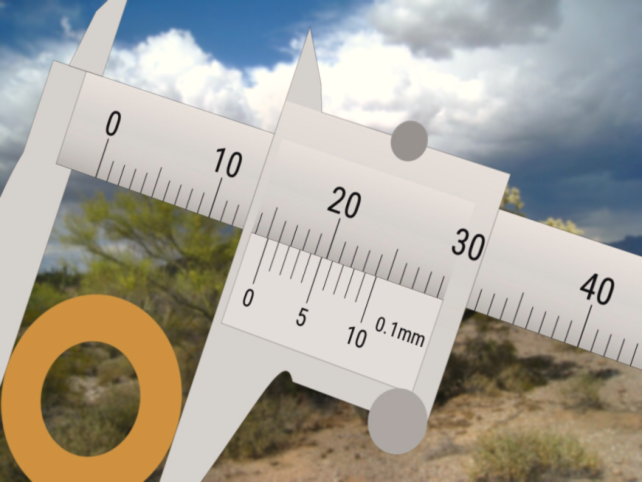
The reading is 15.1 mm
